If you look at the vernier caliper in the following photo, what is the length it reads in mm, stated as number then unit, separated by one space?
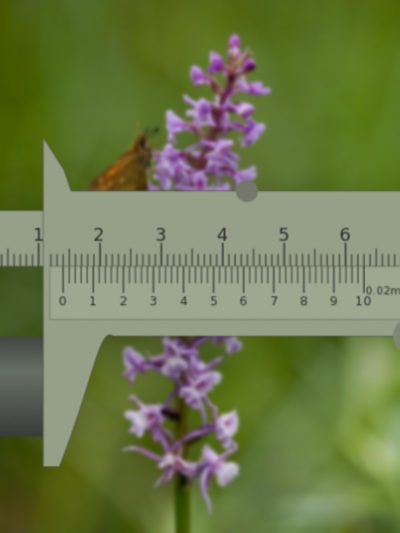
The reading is 14.0 mm
